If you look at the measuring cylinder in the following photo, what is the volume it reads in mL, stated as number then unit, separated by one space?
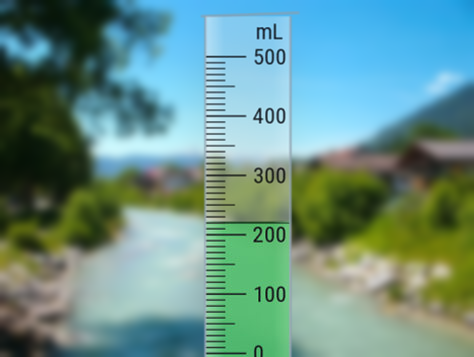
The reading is 220 mL
